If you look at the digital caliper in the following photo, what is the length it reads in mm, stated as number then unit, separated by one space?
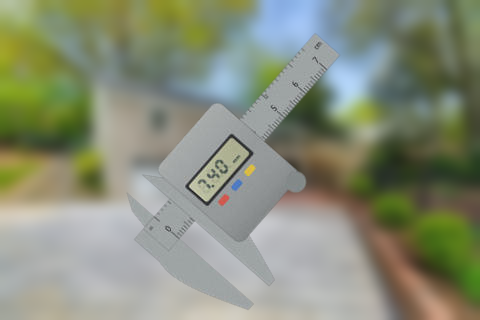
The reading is 7.40 mm
